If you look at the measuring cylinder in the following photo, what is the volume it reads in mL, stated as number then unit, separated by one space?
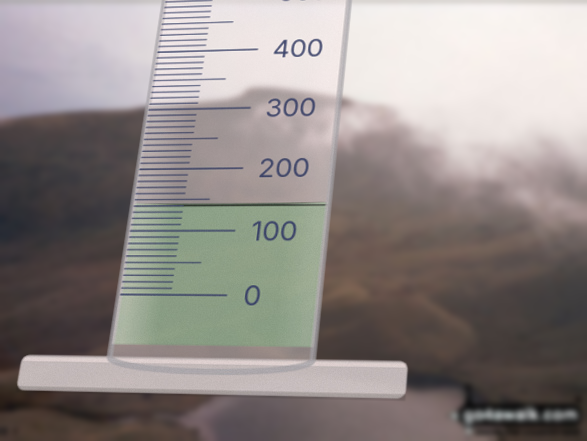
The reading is 140 mL
